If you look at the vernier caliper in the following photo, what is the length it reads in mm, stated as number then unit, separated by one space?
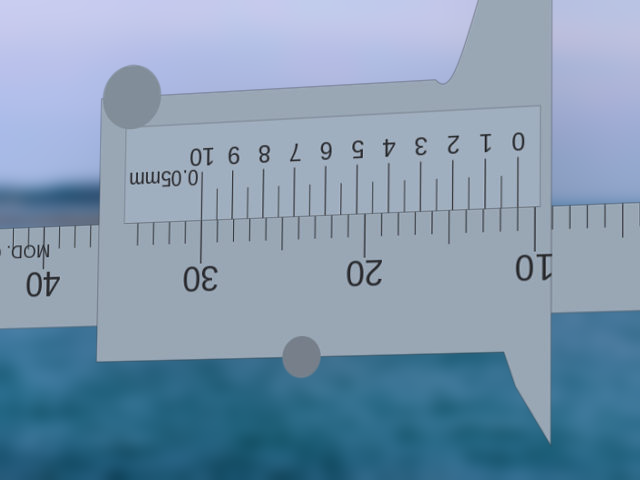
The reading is 11.0 mm
